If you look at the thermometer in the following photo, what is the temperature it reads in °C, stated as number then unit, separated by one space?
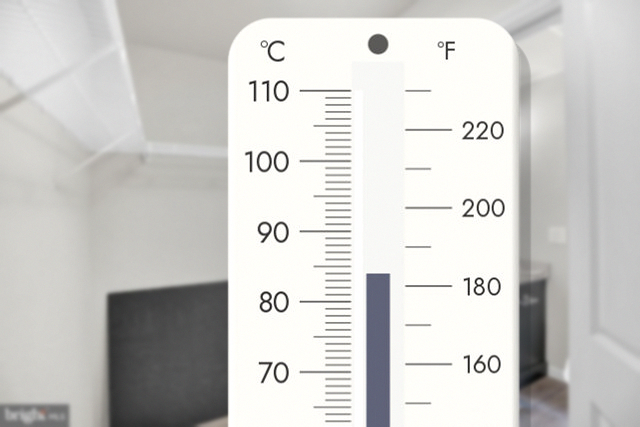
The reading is 84 °C
